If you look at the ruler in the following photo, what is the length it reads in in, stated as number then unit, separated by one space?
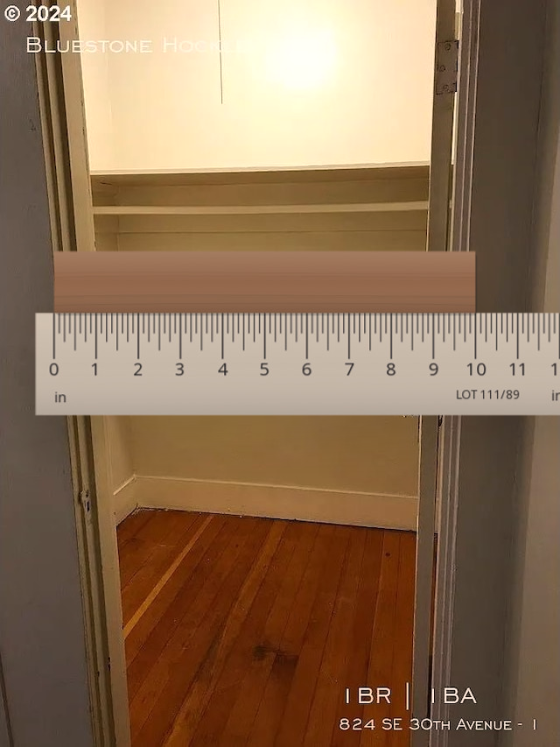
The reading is 10 in
